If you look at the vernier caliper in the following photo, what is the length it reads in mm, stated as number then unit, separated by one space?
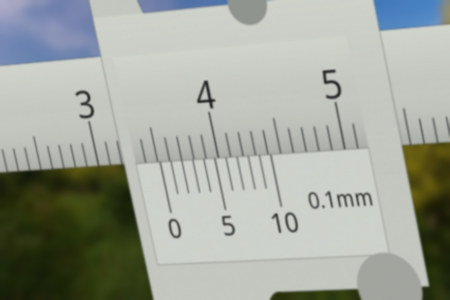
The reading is 35.2 mm
